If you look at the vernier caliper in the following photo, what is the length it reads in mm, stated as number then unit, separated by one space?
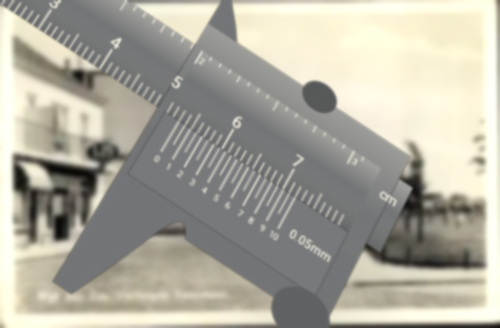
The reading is 53.0 mm
